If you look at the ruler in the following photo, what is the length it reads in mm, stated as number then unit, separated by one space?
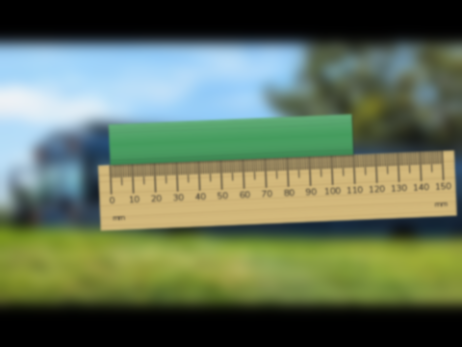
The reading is 110 mm
